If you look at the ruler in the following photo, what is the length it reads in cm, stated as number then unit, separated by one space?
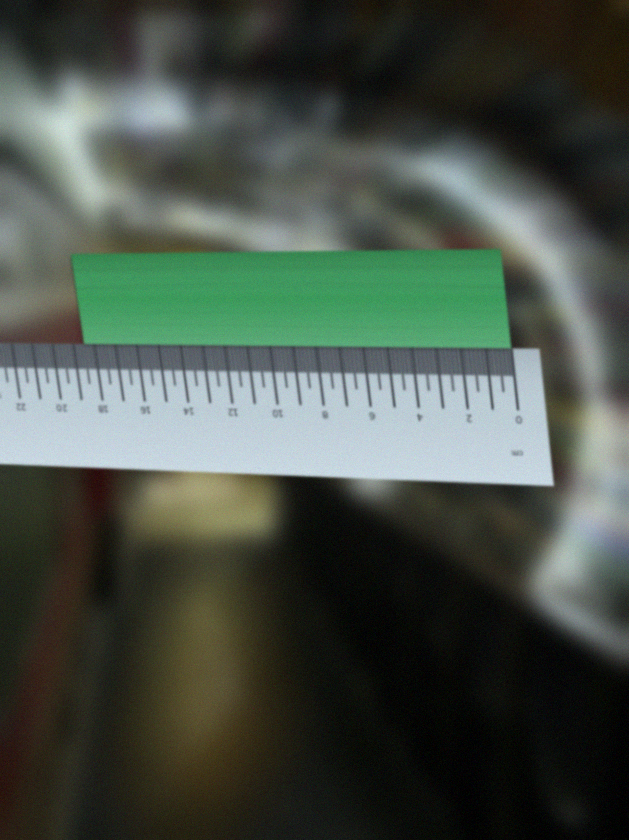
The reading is 18.5 cm
